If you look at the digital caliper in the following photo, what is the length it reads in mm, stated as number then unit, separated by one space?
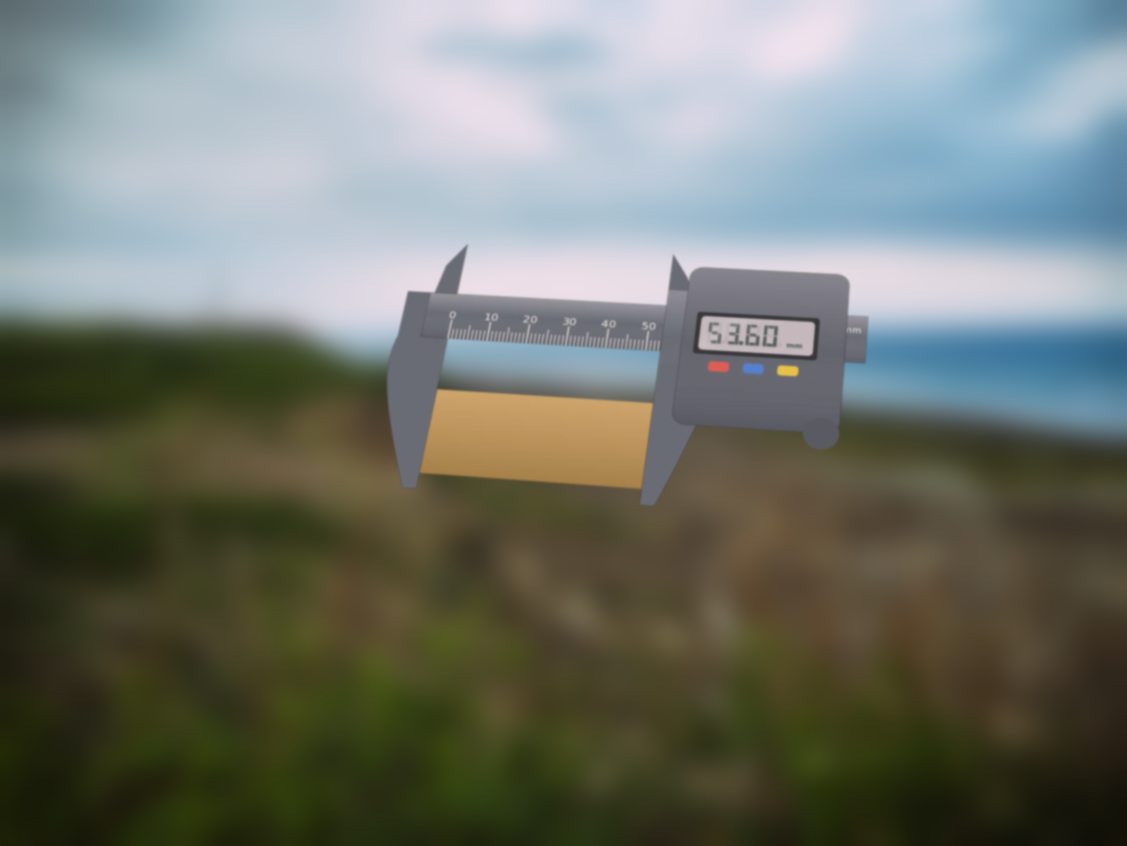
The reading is 53.60 mm
